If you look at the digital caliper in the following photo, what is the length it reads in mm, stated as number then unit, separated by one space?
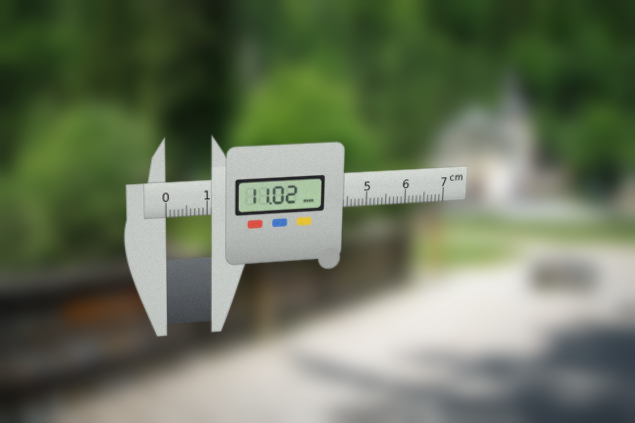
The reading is 11.02 mm
